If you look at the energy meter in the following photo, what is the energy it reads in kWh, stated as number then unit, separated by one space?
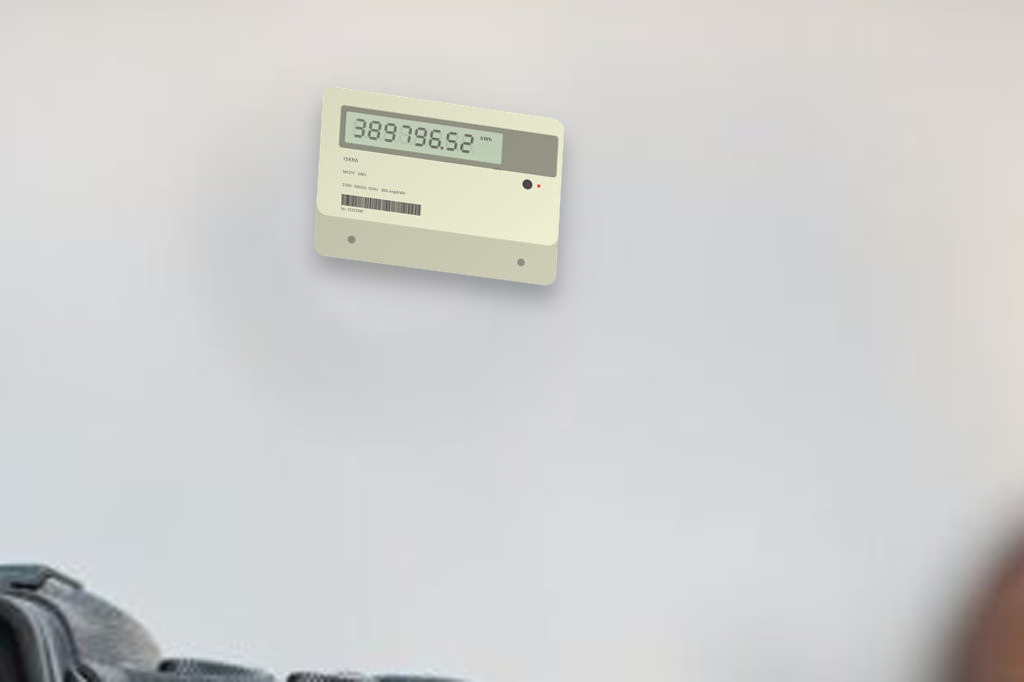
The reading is 389796.52 kWh
